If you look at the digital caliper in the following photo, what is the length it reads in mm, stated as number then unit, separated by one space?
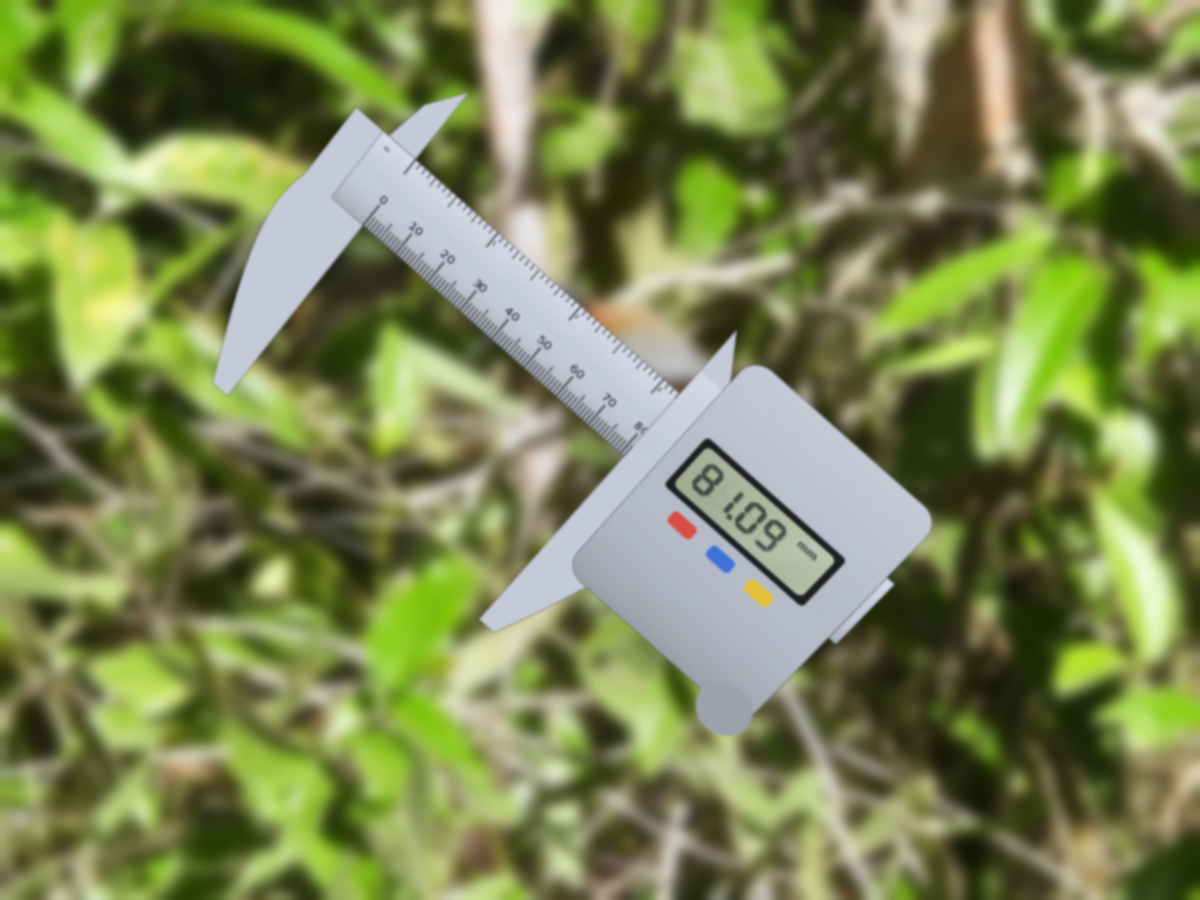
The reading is 81.09 mm
